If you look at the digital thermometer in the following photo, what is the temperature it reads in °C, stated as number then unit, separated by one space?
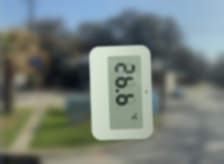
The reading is 26.6 °C
